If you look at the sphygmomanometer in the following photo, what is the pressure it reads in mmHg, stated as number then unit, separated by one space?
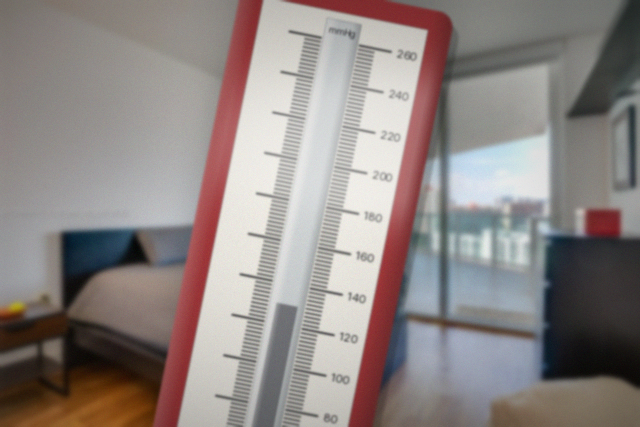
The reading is 130 mmHg
